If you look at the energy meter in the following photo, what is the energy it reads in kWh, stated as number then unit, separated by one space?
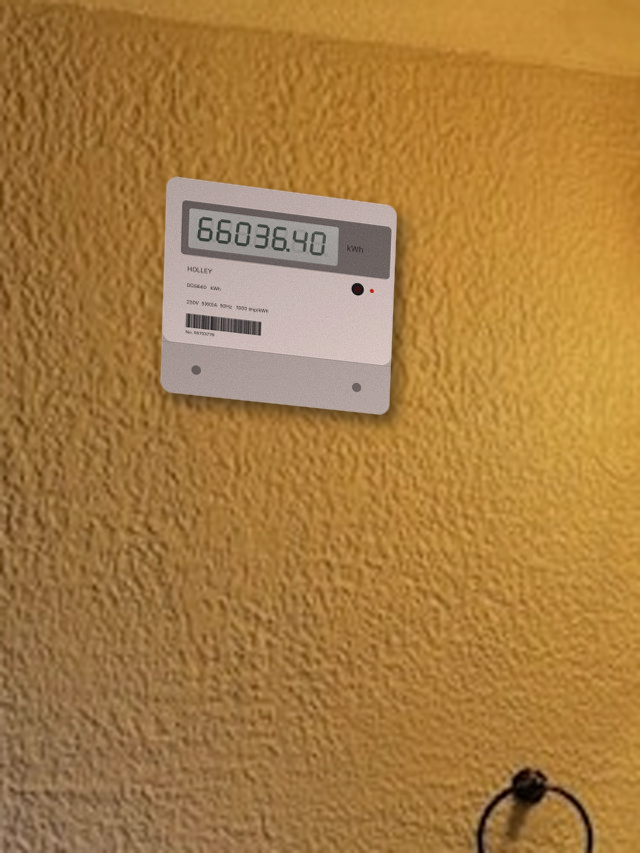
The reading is 66036.40 kWh
